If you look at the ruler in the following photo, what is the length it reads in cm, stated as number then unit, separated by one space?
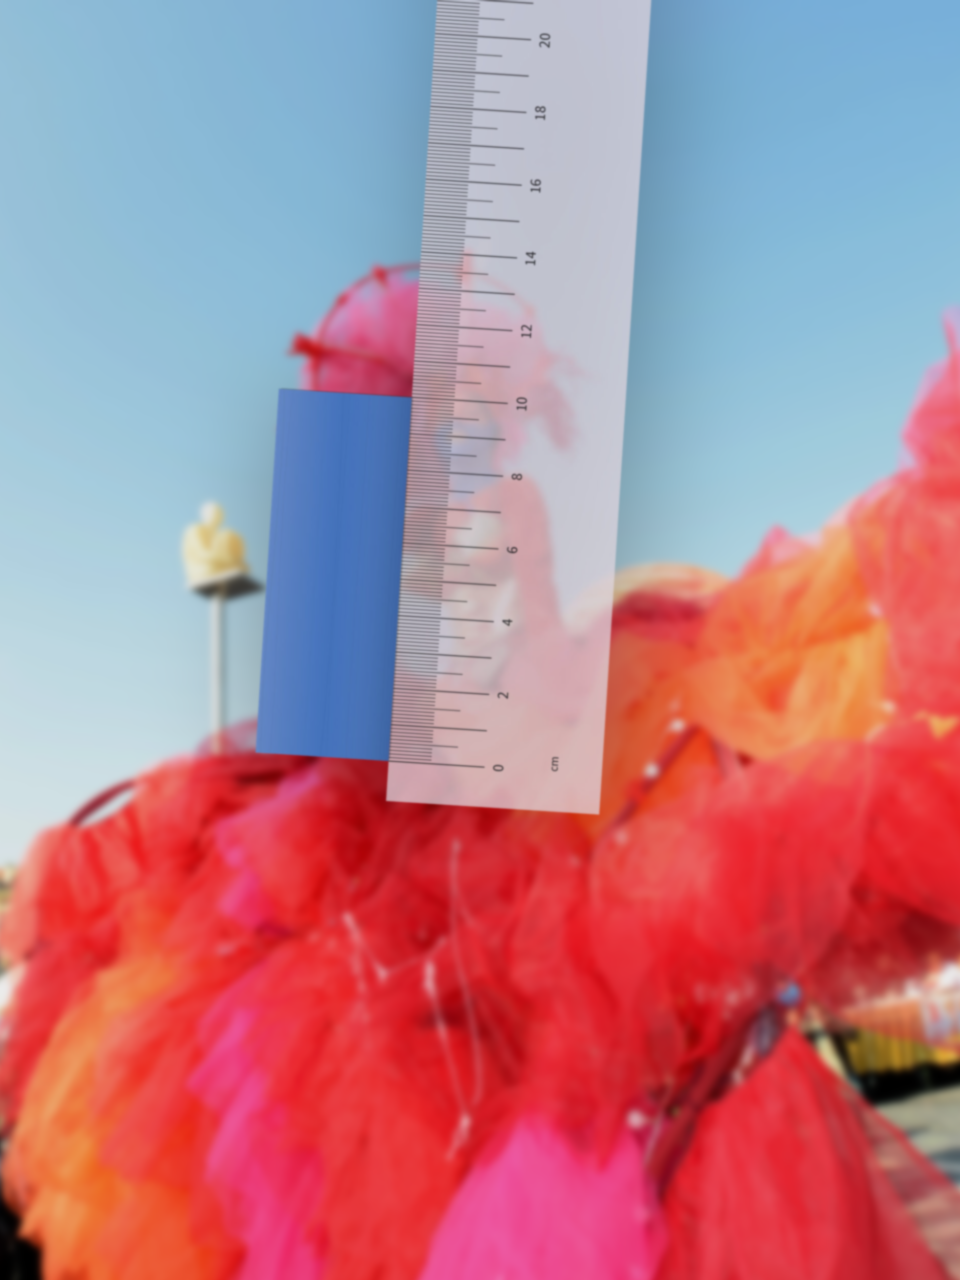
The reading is 10 cm
